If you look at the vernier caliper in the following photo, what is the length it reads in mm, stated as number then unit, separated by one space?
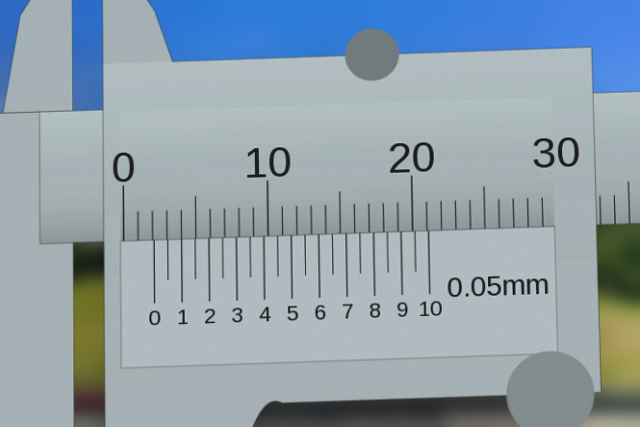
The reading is 2.1 mm
